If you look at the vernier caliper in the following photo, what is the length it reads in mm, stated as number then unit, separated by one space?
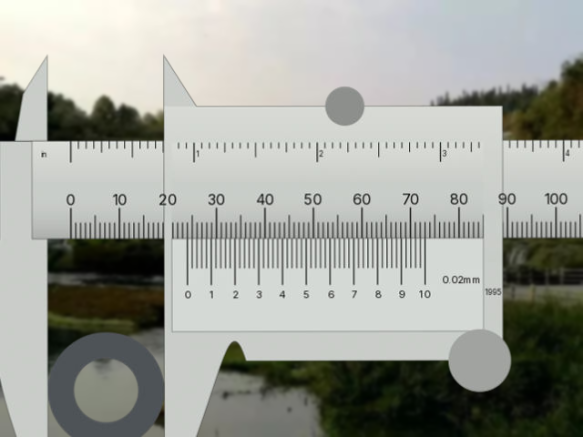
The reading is 24.0 mm
